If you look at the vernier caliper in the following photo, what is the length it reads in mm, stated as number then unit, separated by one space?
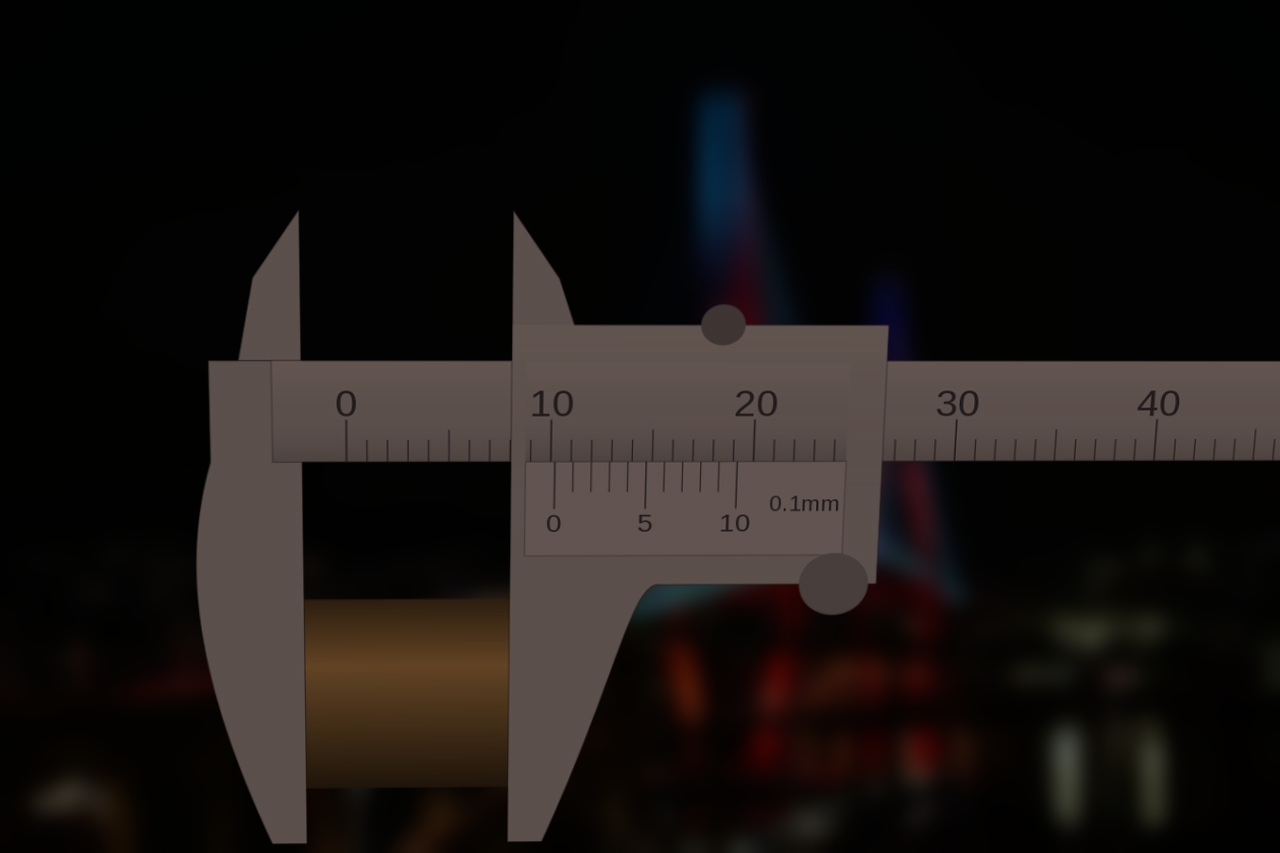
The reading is 10.2 mm
